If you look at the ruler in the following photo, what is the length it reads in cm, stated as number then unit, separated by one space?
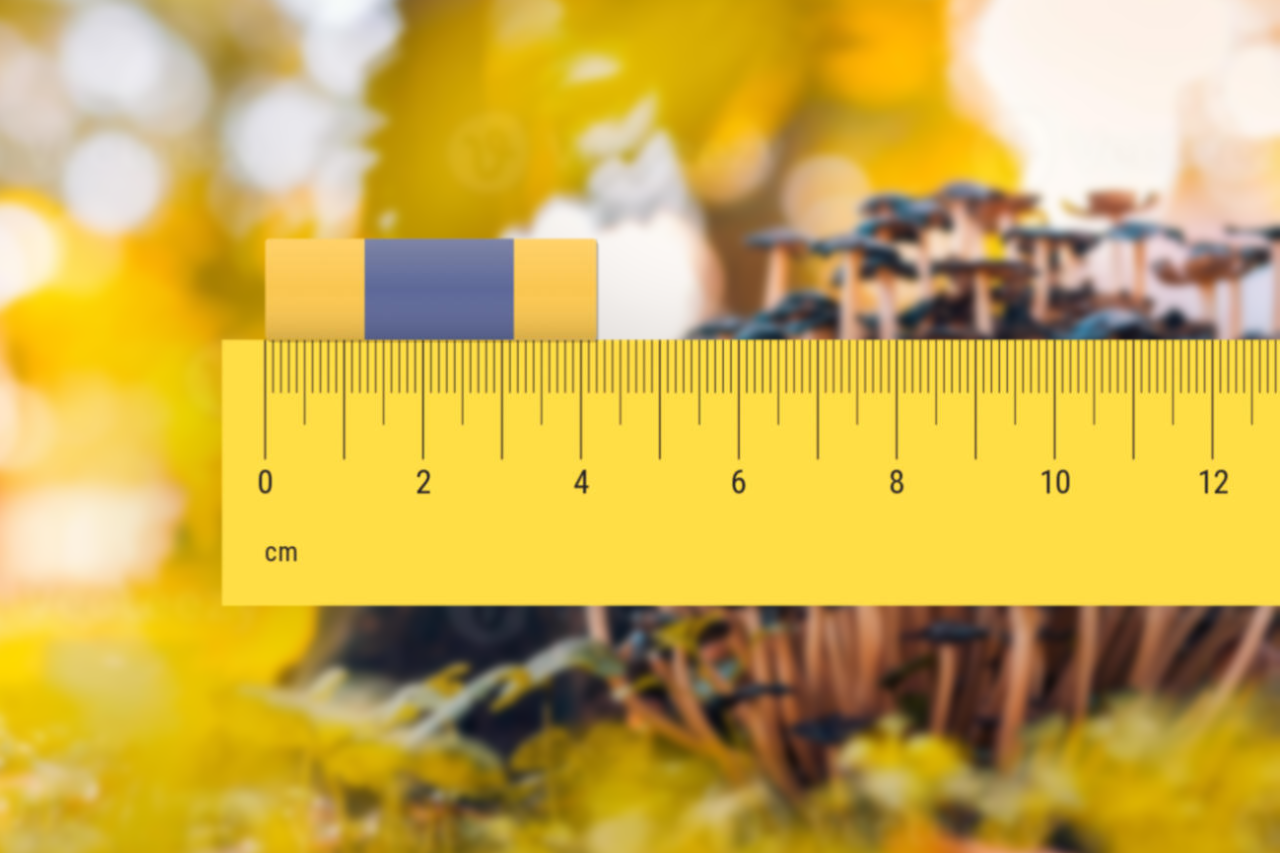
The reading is 4.2 cm
